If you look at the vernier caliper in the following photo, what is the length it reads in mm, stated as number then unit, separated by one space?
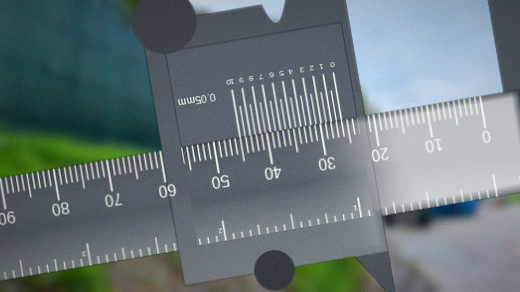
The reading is 26.0 mm
